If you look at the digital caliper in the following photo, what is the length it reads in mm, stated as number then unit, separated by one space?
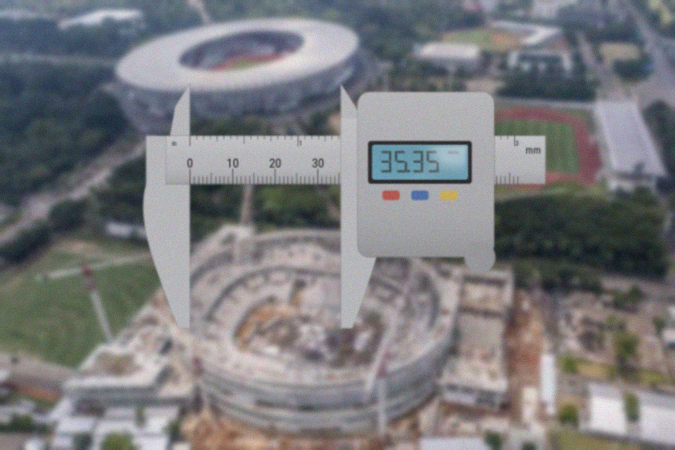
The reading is 35.35 mm
